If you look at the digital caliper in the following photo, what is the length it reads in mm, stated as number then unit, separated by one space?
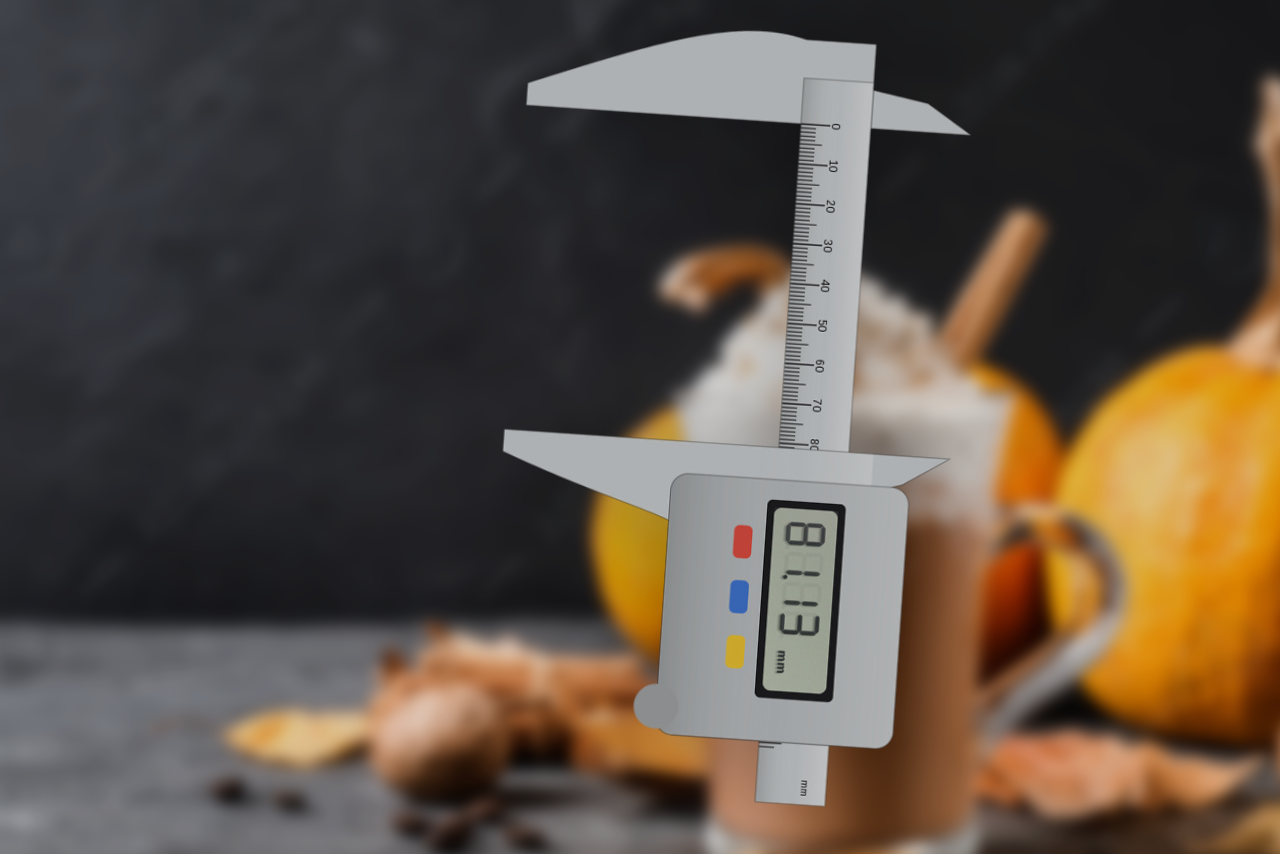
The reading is 81.13 mm
